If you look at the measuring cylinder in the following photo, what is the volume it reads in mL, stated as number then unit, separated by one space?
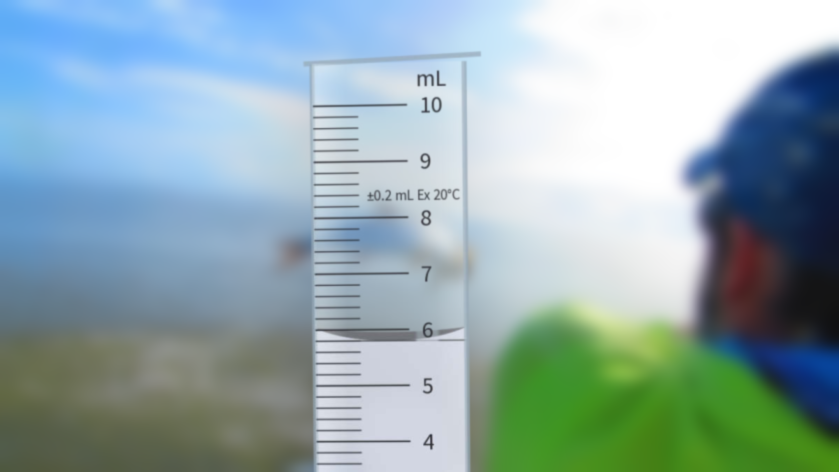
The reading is 5.8 mL
